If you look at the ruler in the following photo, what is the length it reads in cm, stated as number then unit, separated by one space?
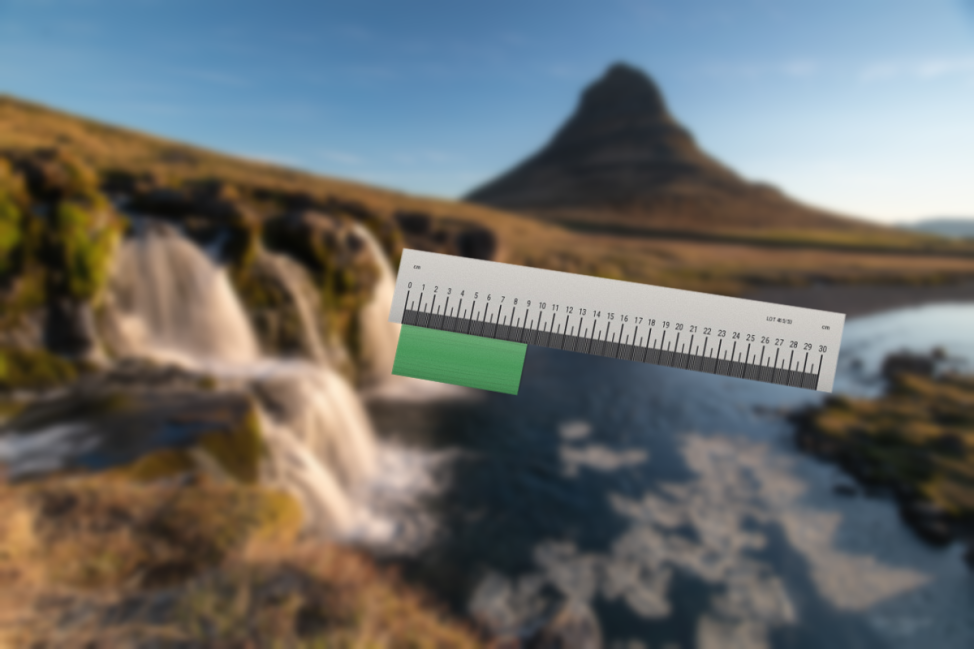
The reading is 9.5 cm
